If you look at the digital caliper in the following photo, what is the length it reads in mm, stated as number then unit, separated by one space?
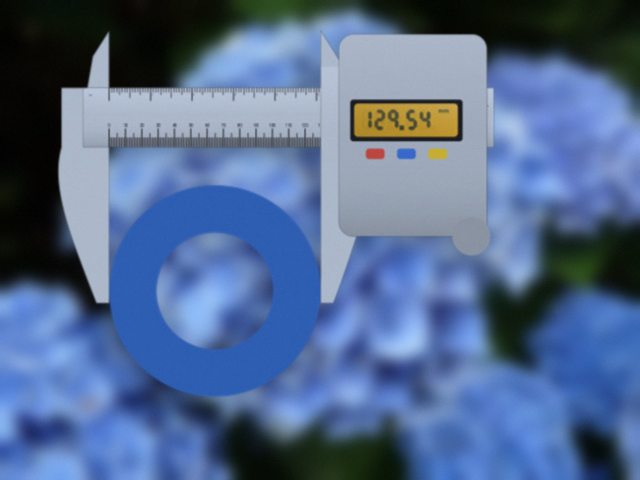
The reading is 129.54 mm
